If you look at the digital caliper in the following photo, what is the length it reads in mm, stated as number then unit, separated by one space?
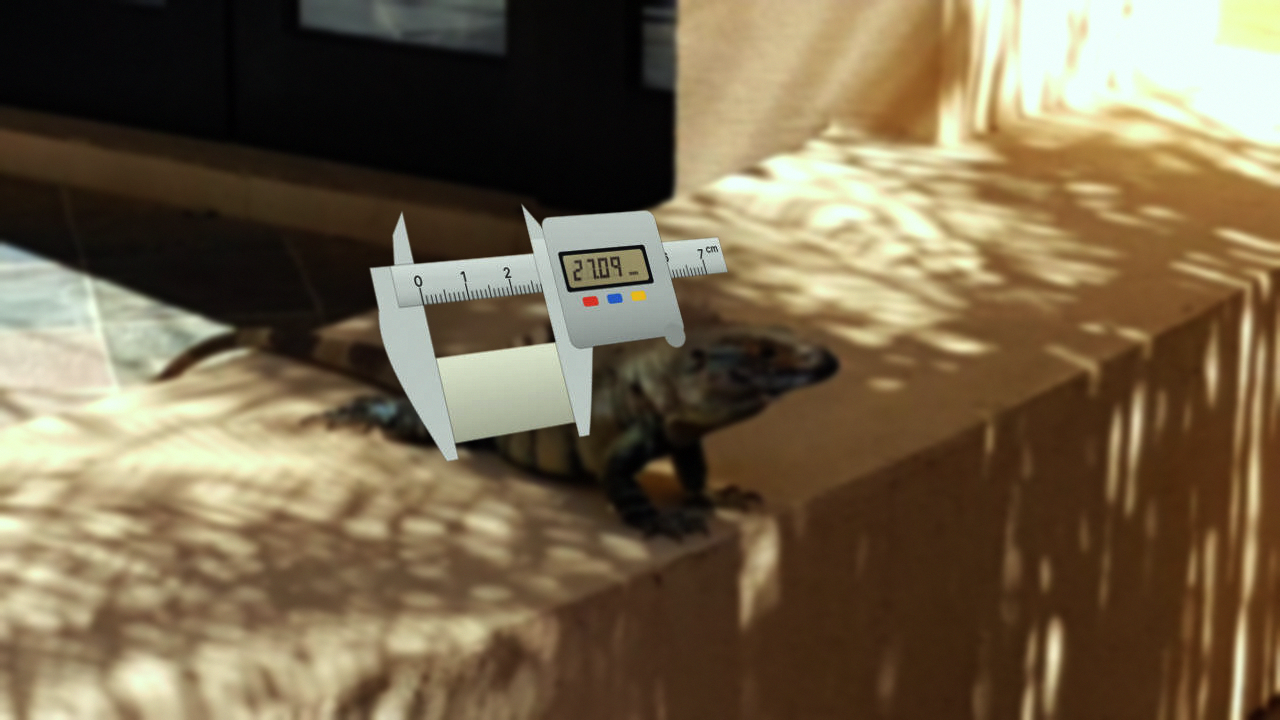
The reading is 27.09 mm
